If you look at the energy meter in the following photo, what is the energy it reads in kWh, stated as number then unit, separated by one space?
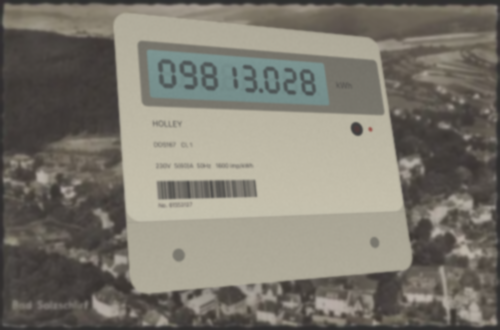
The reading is 9813.028 kWh
